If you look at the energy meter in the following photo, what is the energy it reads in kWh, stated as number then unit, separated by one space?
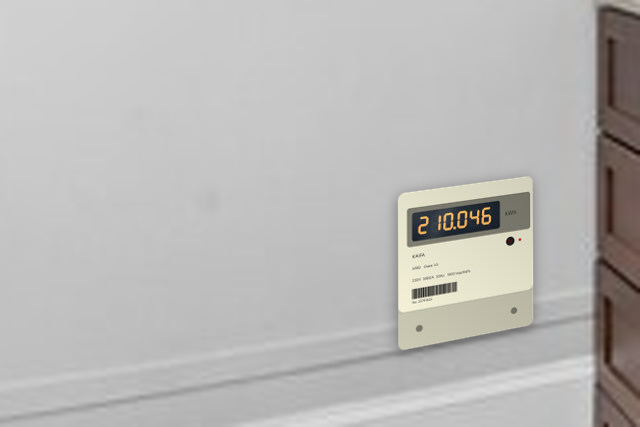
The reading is 210.046 kWh
